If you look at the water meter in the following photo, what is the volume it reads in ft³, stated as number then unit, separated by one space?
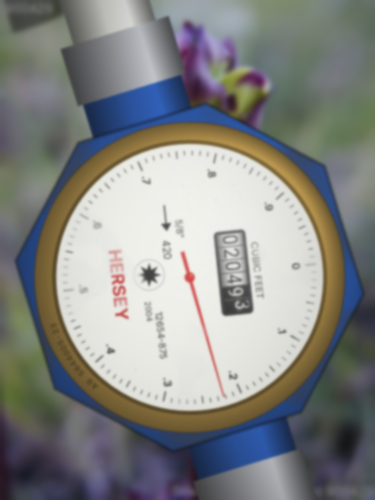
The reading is 20493.22 ft³
